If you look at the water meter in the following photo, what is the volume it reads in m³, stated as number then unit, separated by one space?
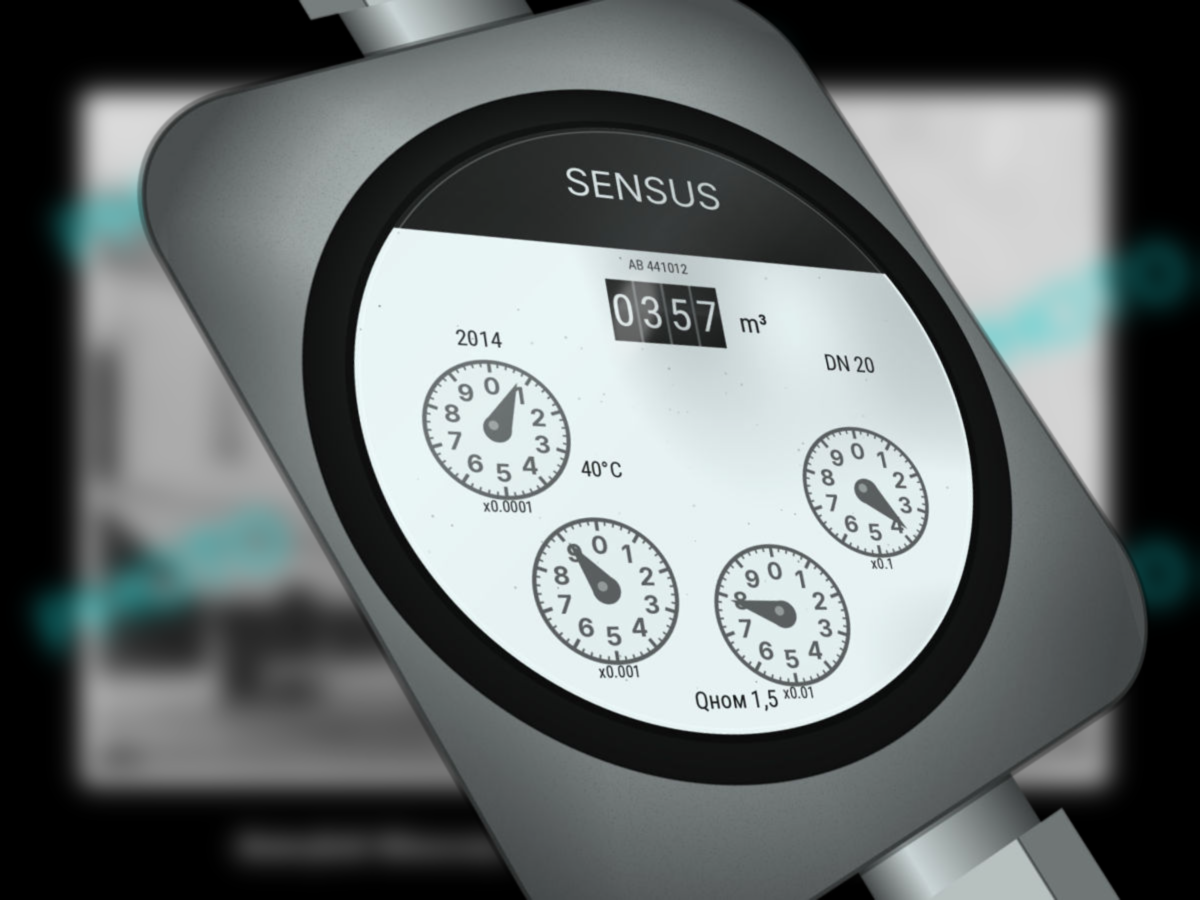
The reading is 357.3790 m³
